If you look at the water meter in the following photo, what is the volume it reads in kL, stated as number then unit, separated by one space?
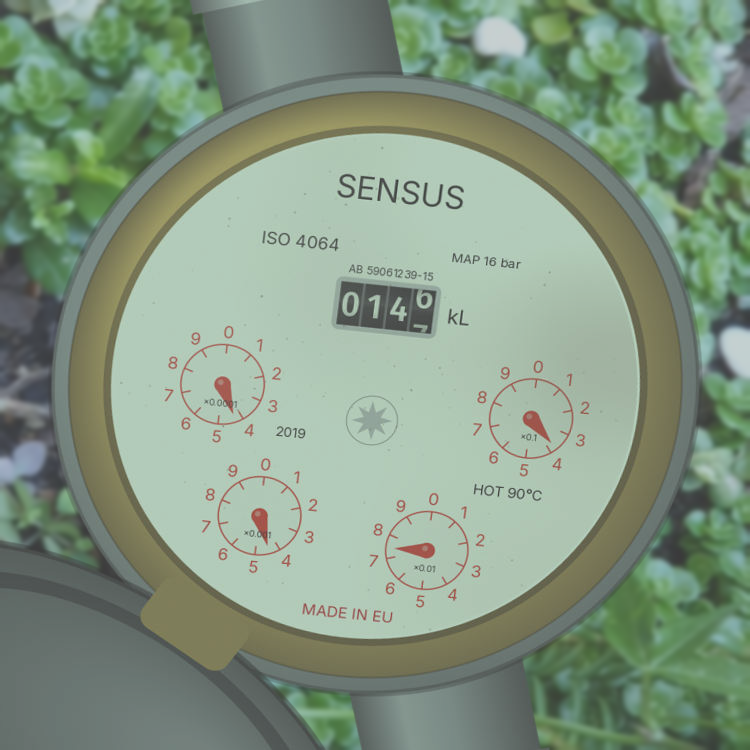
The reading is 146.3744 kL
